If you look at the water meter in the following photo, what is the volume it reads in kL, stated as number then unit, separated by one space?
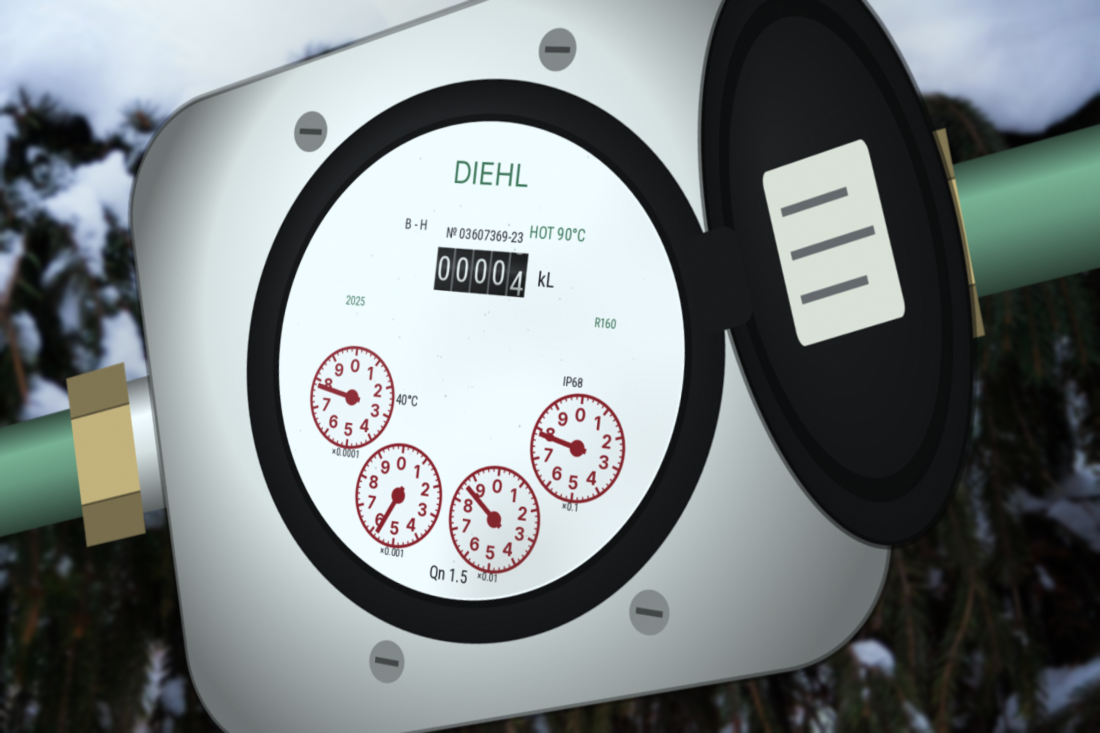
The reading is 3.7857 kL
